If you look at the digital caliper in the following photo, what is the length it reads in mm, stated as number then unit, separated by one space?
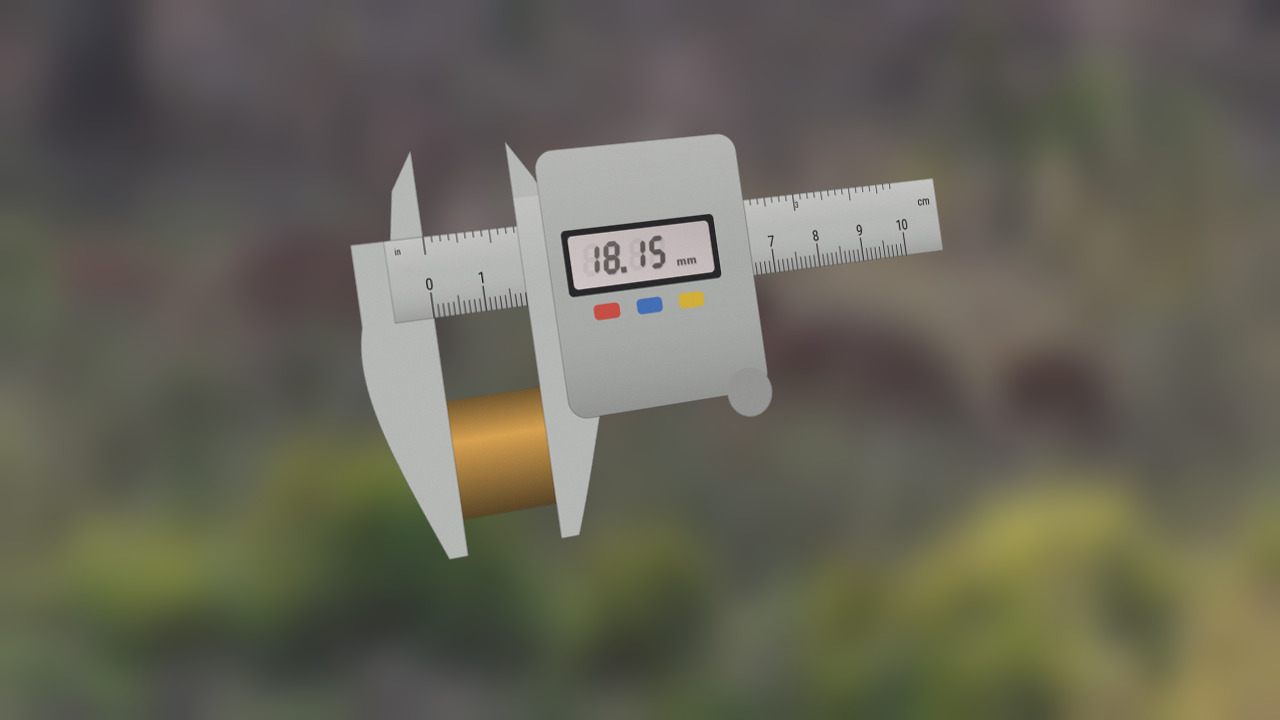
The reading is 18.15 mm
